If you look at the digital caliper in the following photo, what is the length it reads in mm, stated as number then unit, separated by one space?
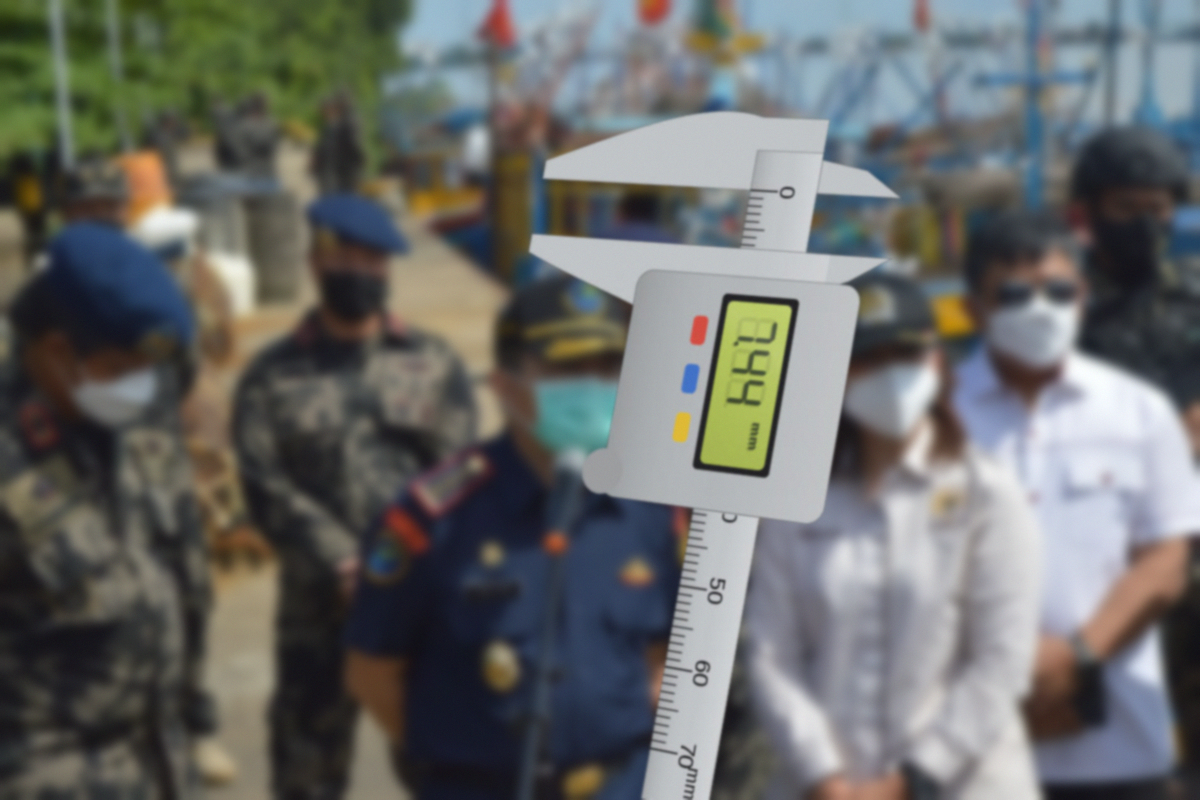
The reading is 7.44 mm
